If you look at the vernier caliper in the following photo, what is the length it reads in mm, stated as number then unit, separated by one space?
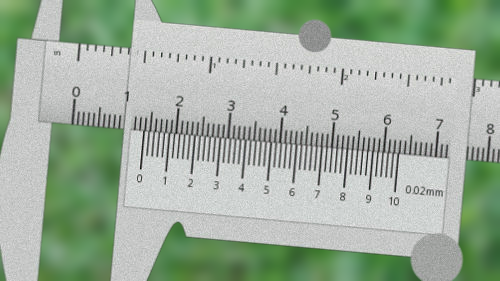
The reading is 13.8 mm
